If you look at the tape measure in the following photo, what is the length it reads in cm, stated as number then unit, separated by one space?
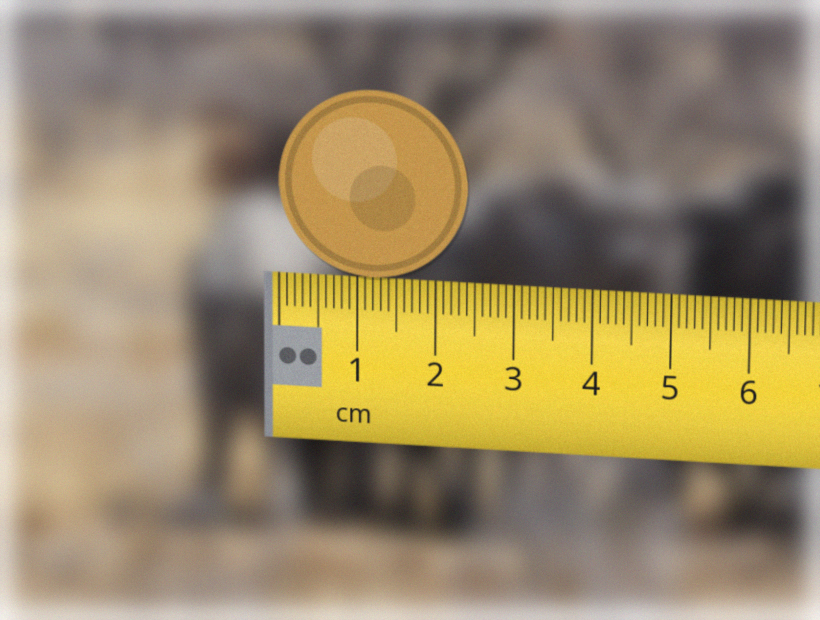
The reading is 2.4 cm
